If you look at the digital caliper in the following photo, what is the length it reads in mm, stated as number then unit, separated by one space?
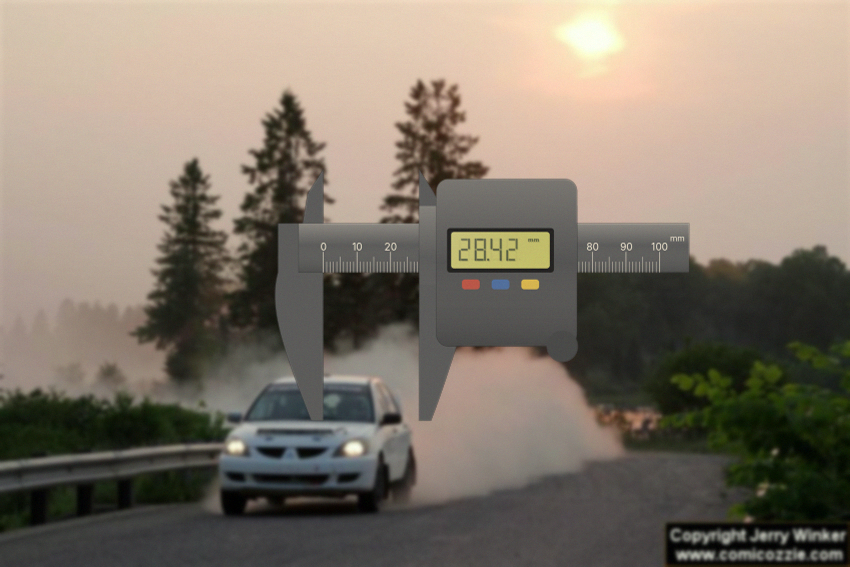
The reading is 28.42 mm
